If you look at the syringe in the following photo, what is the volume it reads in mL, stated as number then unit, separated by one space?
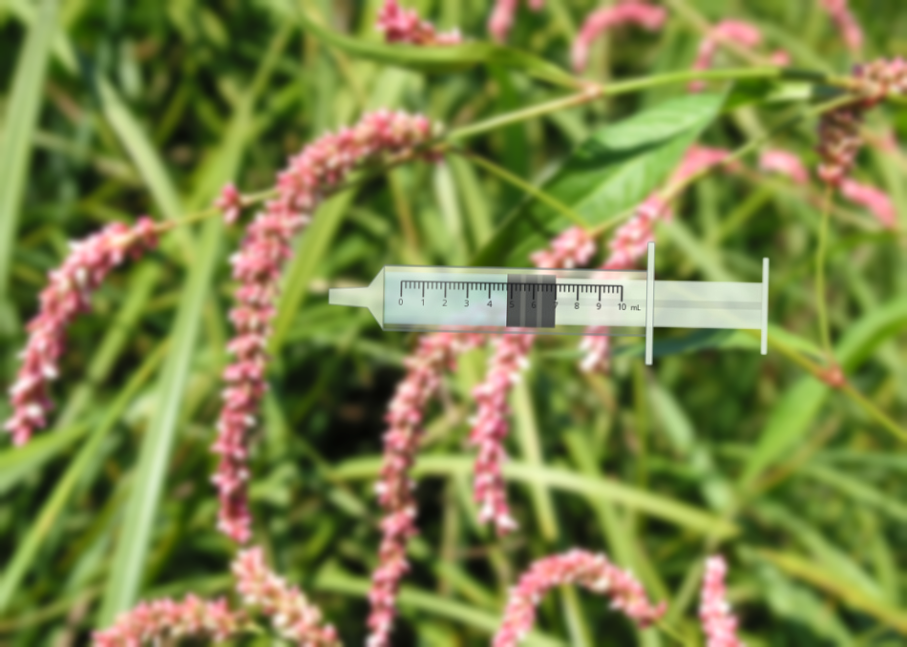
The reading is 4.8 mL
